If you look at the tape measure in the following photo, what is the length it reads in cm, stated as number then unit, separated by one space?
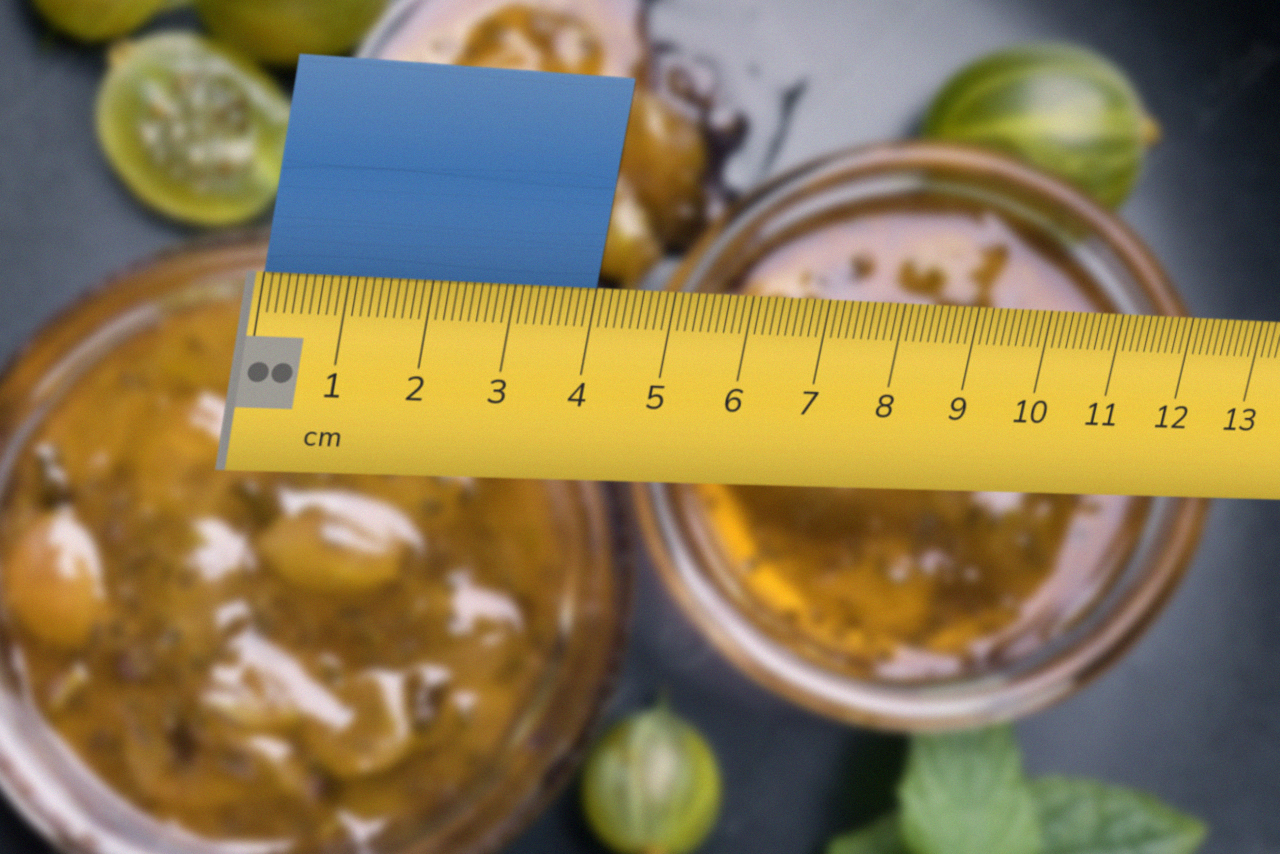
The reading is 4 cm
